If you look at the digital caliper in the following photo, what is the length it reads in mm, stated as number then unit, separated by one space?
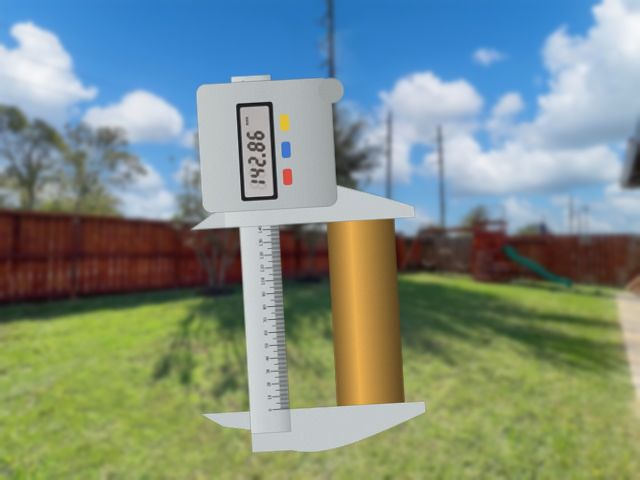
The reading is 142.86 mm
